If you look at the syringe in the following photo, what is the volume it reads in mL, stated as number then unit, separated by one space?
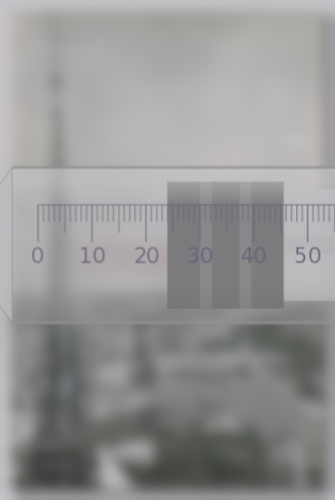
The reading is 24 mL
